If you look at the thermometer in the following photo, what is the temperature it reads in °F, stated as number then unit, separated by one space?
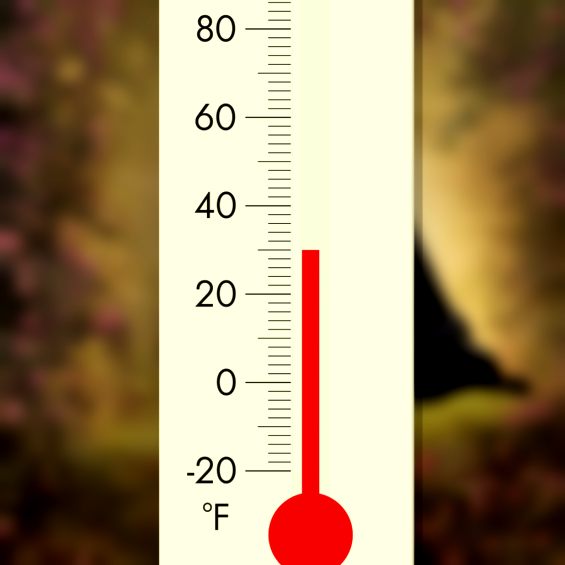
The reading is 30 °F
